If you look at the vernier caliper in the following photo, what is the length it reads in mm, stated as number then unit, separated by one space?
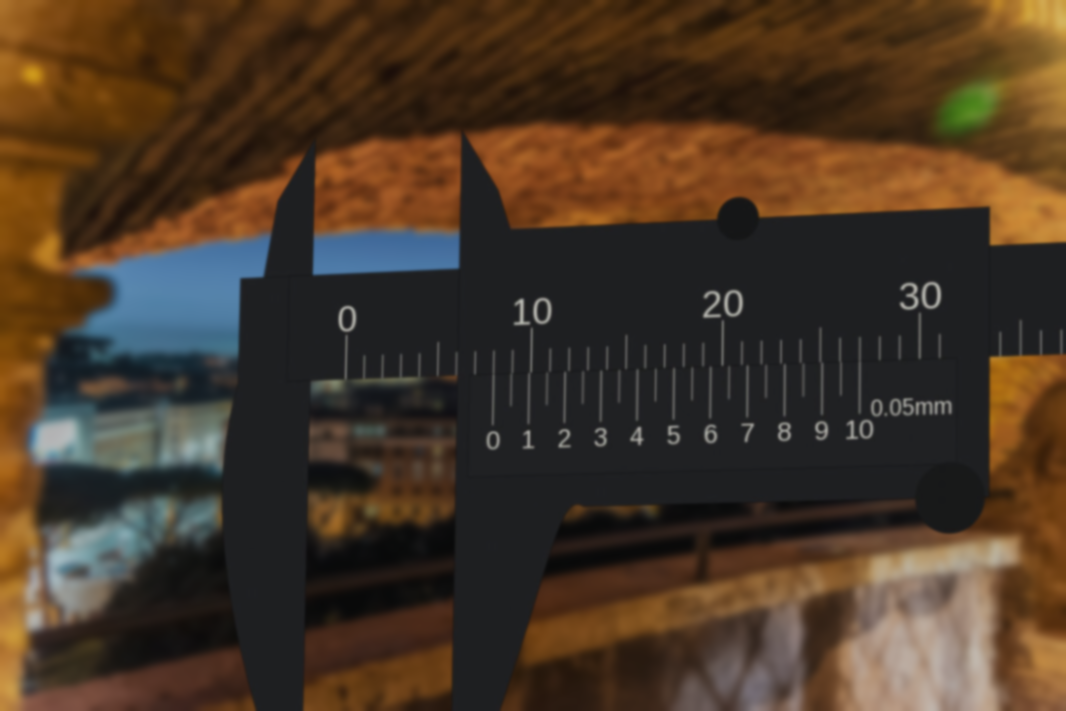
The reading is 8.0 mm
